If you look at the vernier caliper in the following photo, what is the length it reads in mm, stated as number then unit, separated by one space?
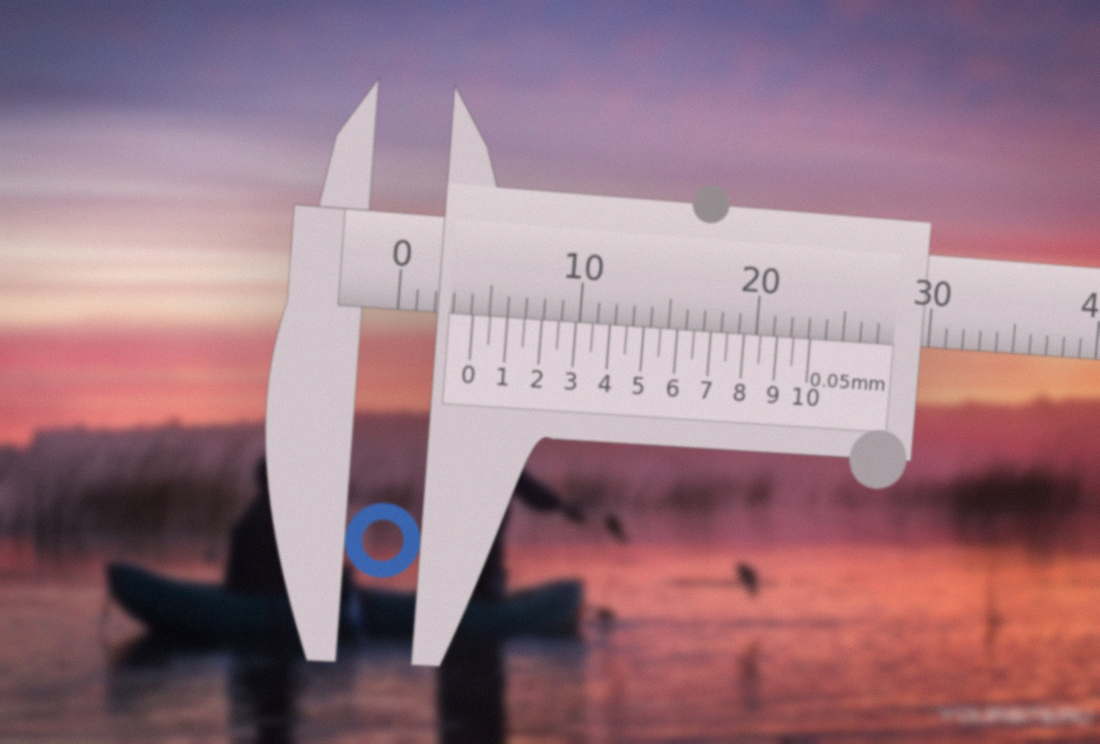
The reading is 4.1 mm
